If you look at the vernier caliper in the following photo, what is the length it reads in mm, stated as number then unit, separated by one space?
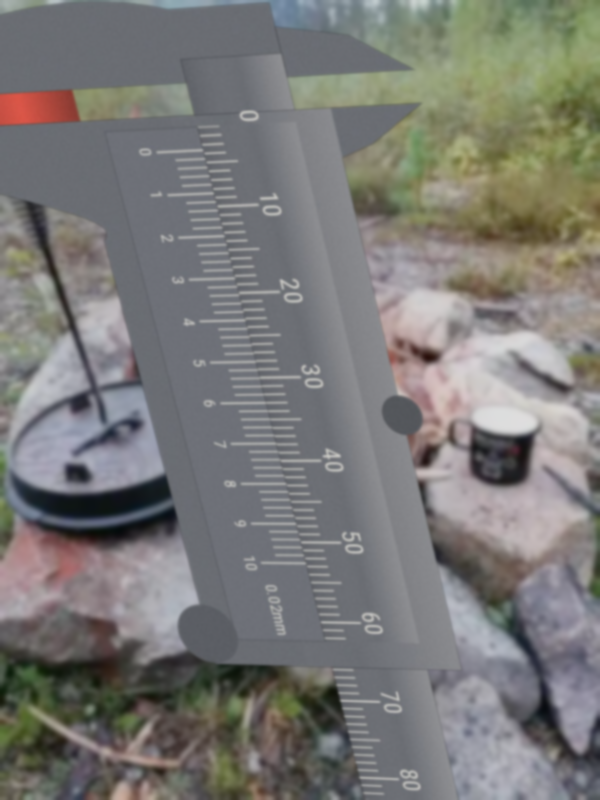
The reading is 3.6 mm
